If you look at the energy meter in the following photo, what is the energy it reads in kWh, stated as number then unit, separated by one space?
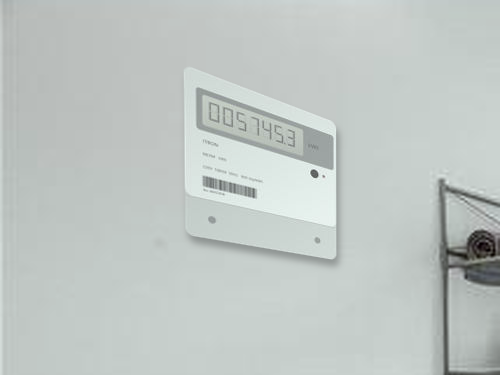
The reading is 5745.3 kWh
